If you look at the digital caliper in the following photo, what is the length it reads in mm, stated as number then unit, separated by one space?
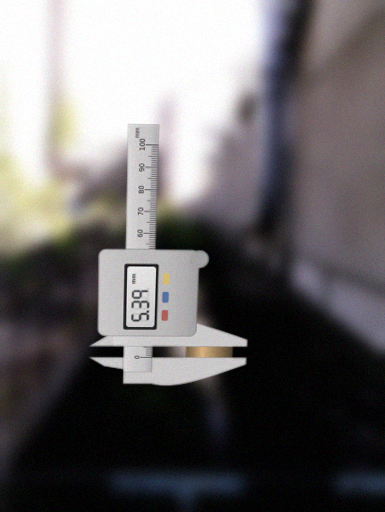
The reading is 5.39 mm
